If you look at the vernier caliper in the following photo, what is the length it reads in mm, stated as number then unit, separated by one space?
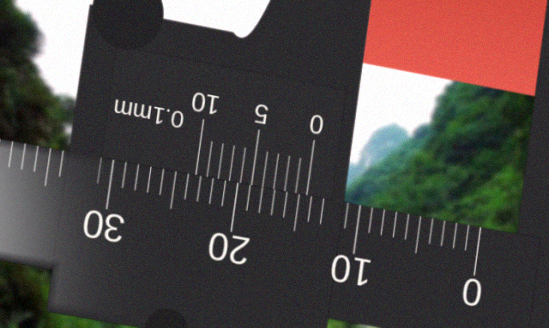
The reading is 14.4 mm
